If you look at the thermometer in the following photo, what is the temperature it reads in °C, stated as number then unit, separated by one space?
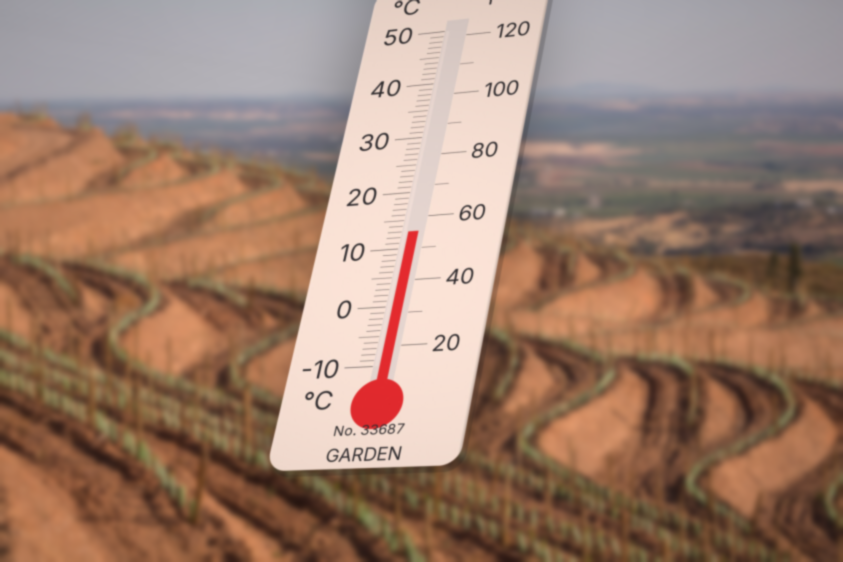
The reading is 13 °C
